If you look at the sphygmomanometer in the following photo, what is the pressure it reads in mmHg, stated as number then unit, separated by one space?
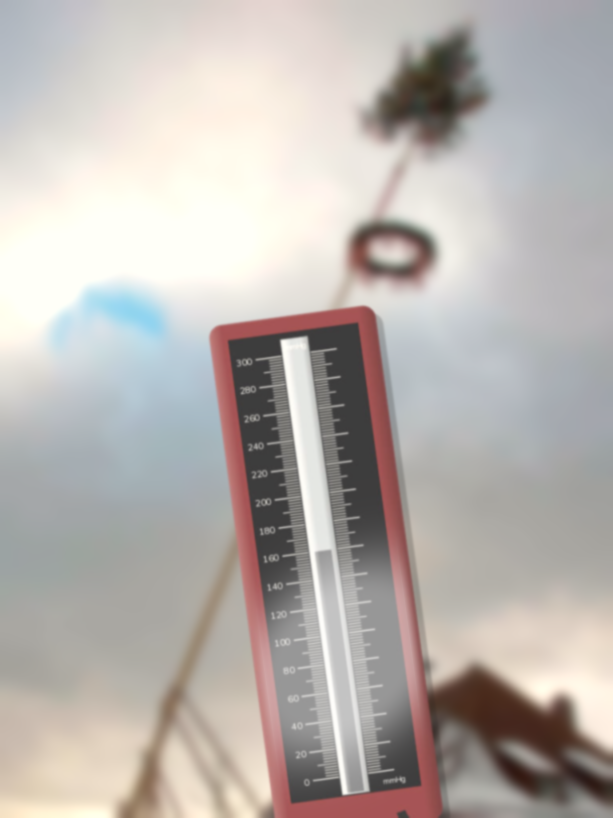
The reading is 160 mmHg
